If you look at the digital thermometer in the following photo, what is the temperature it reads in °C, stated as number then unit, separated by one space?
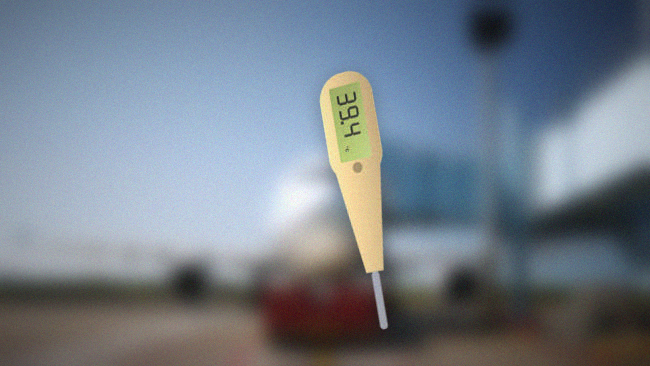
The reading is 39.4 °C
